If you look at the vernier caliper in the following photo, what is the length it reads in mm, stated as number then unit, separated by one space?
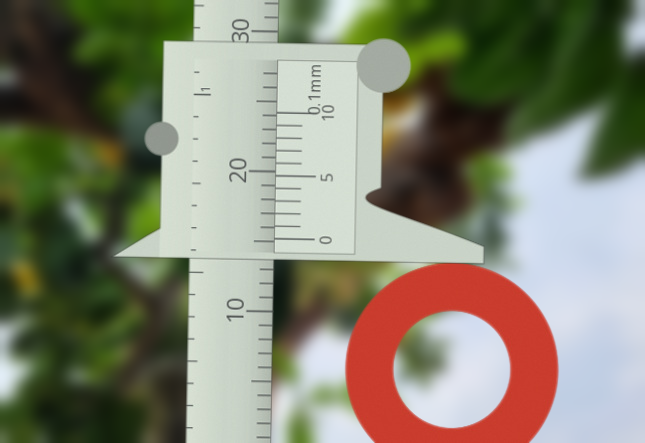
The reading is 15.2 mm
